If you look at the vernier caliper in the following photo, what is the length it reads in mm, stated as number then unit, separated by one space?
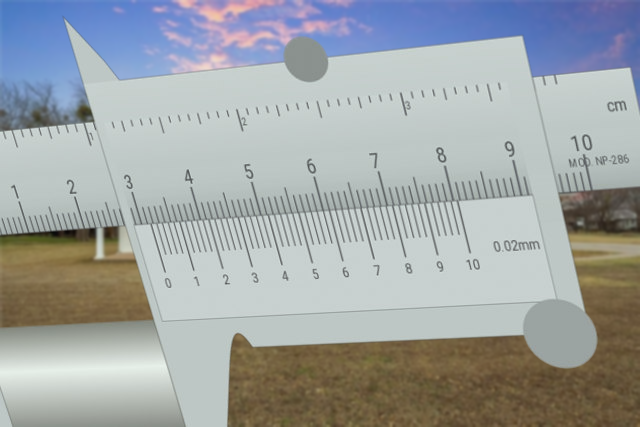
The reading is 31.6 mm
